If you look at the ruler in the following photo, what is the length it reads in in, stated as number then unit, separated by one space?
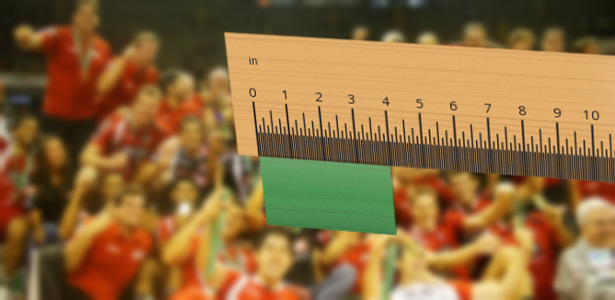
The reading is 4 in
